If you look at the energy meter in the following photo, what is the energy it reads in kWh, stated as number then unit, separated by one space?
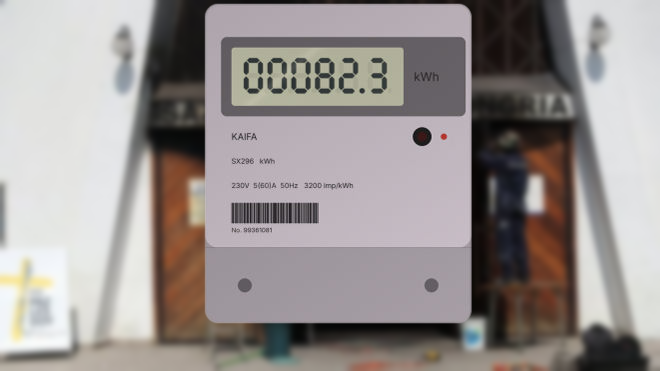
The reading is 82.3 kWh
